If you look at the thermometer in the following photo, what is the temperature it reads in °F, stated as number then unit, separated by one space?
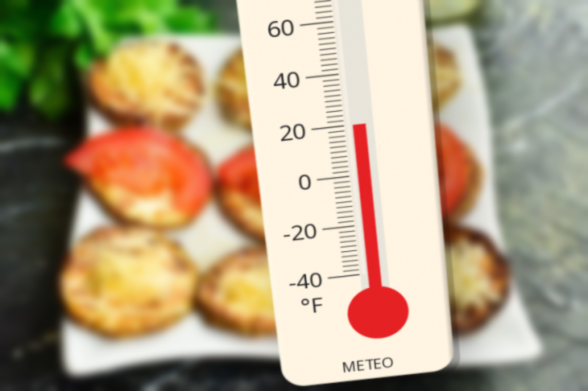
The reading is 20 °F
